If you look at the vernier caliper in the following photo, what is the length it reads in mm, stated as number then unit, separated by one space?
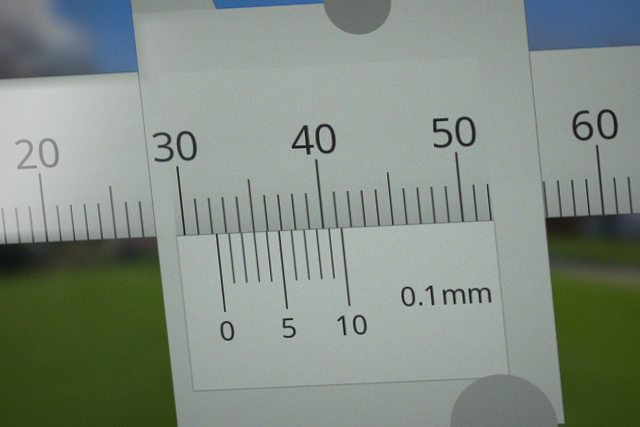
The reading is 32.3 mm
